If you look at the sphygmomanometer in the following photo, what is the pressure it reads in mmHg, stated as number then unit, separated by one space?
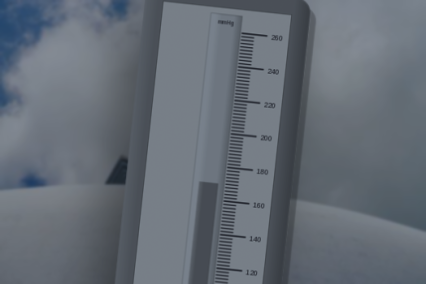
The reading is 170 mmHg
